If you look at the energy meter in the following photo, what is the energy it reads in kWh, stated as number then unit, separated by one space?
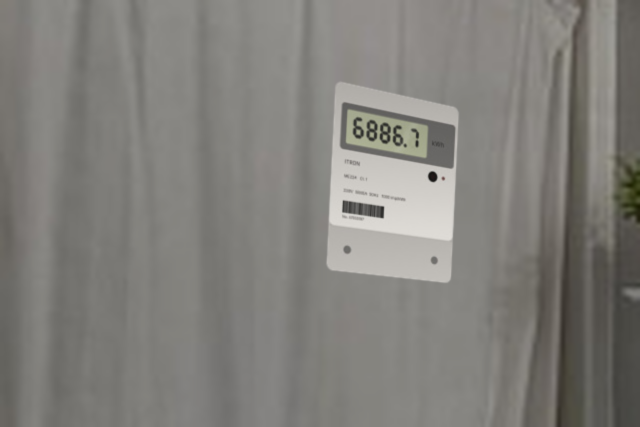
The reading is 6886.7 kWh
